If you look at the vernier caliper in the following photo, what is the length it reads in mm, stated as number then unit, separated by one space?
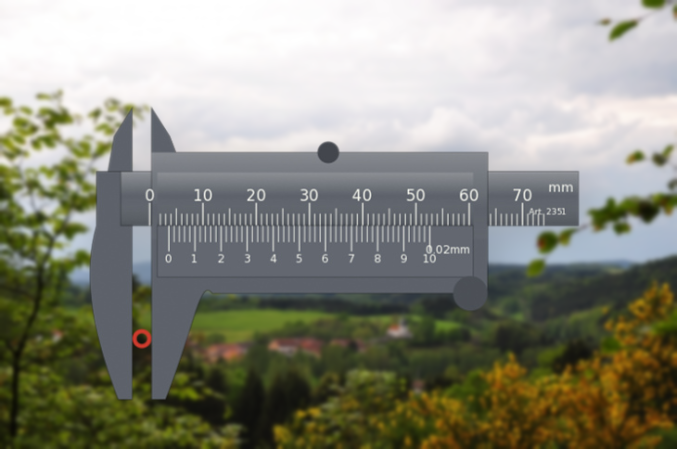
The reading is 3.6 mm
